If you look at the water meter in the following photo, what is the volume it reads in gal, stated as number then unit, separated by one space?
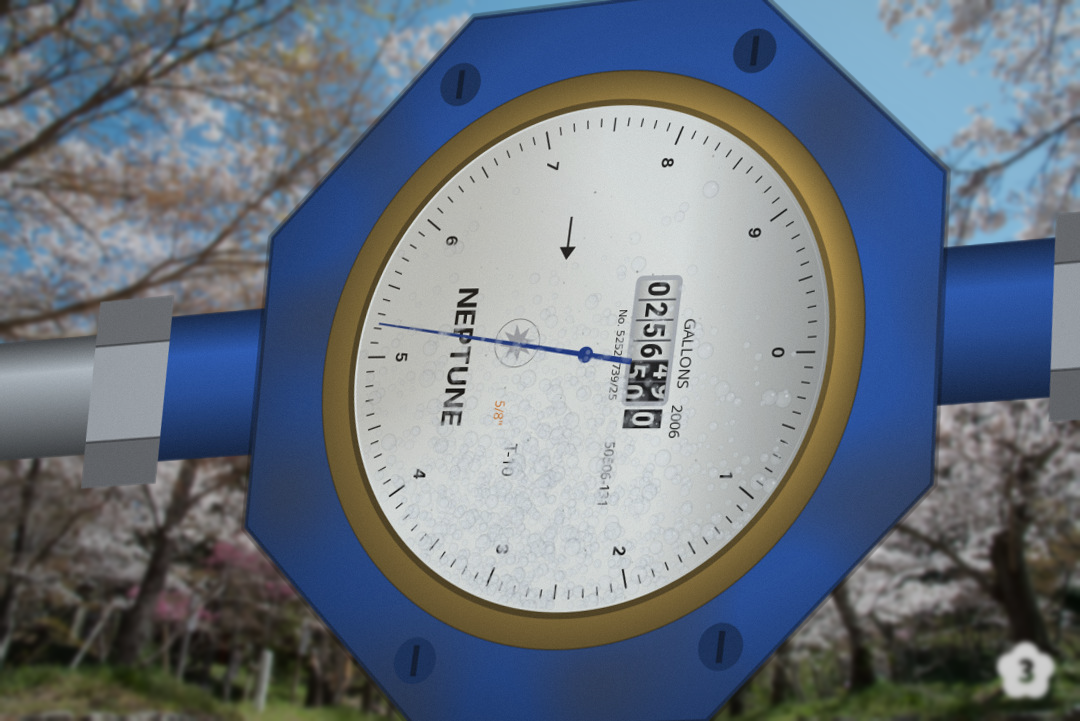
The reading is 256495.2 gal
